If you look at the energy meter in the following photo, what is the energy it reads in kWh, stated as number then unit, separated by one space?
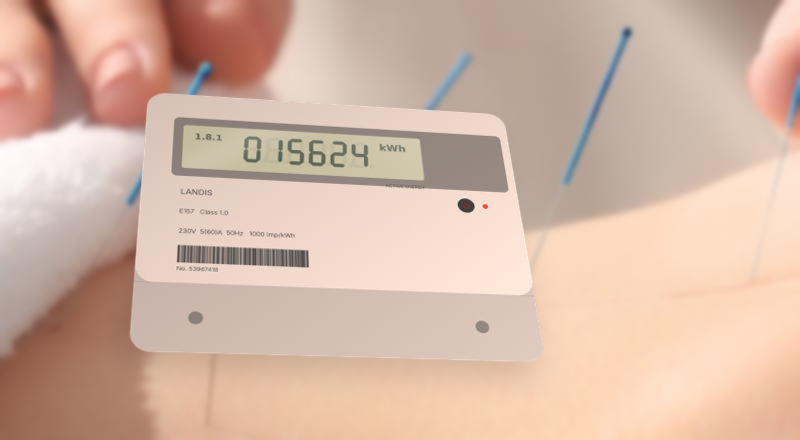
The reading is 15624 kWh
